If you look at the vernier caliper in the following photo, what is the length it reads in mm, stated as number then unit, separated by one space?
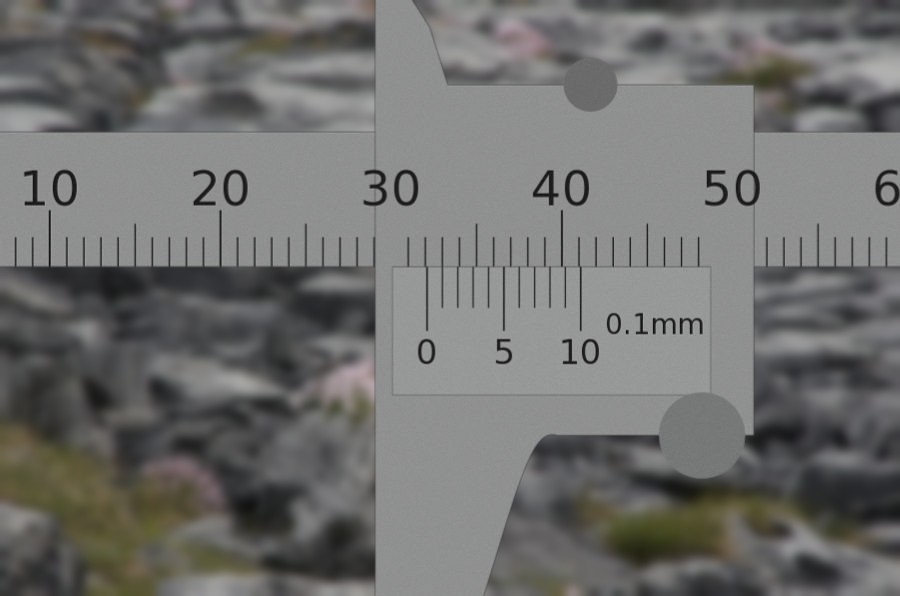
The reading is 32.1 mm
